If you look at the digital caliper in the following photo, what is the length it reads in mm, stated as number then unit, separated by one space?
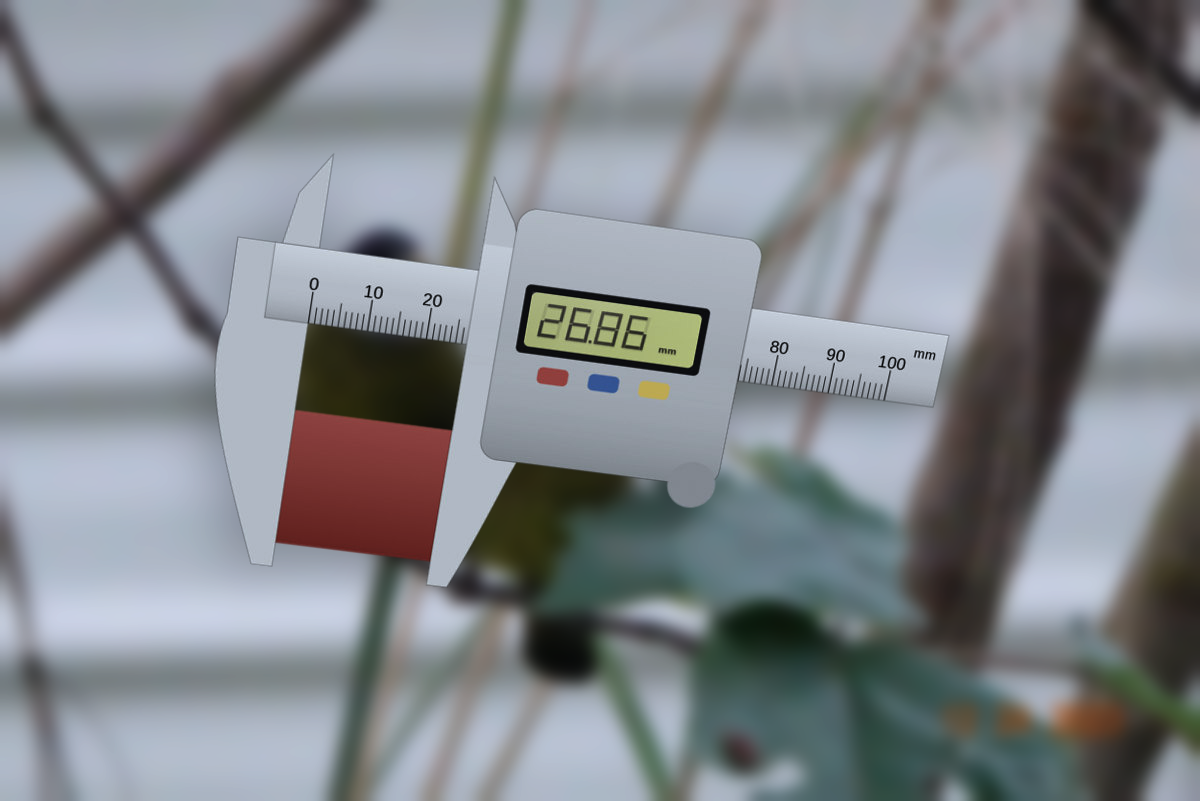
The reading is 26.86 mm
